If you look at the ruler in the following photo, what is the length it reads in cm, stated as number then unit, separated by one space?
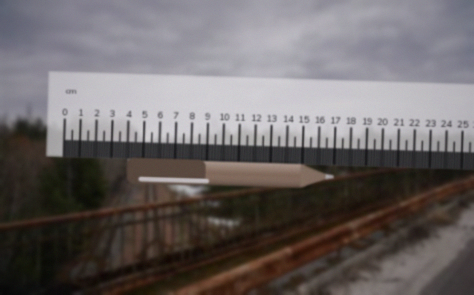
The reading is 13 cm
